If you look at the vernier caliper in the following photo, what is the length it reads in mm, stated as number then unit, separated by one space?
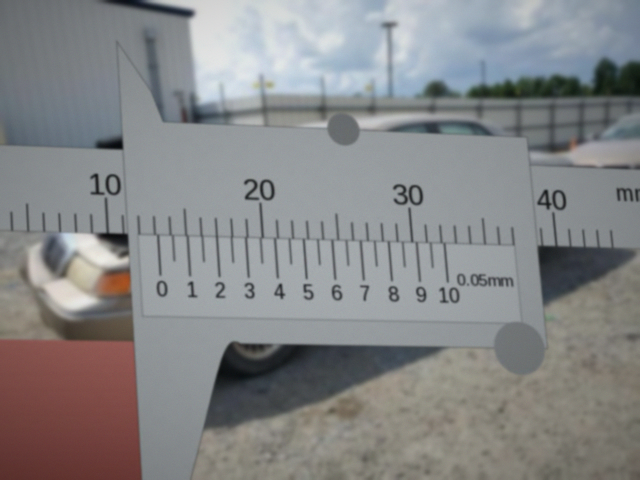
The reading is 13.2 mm
